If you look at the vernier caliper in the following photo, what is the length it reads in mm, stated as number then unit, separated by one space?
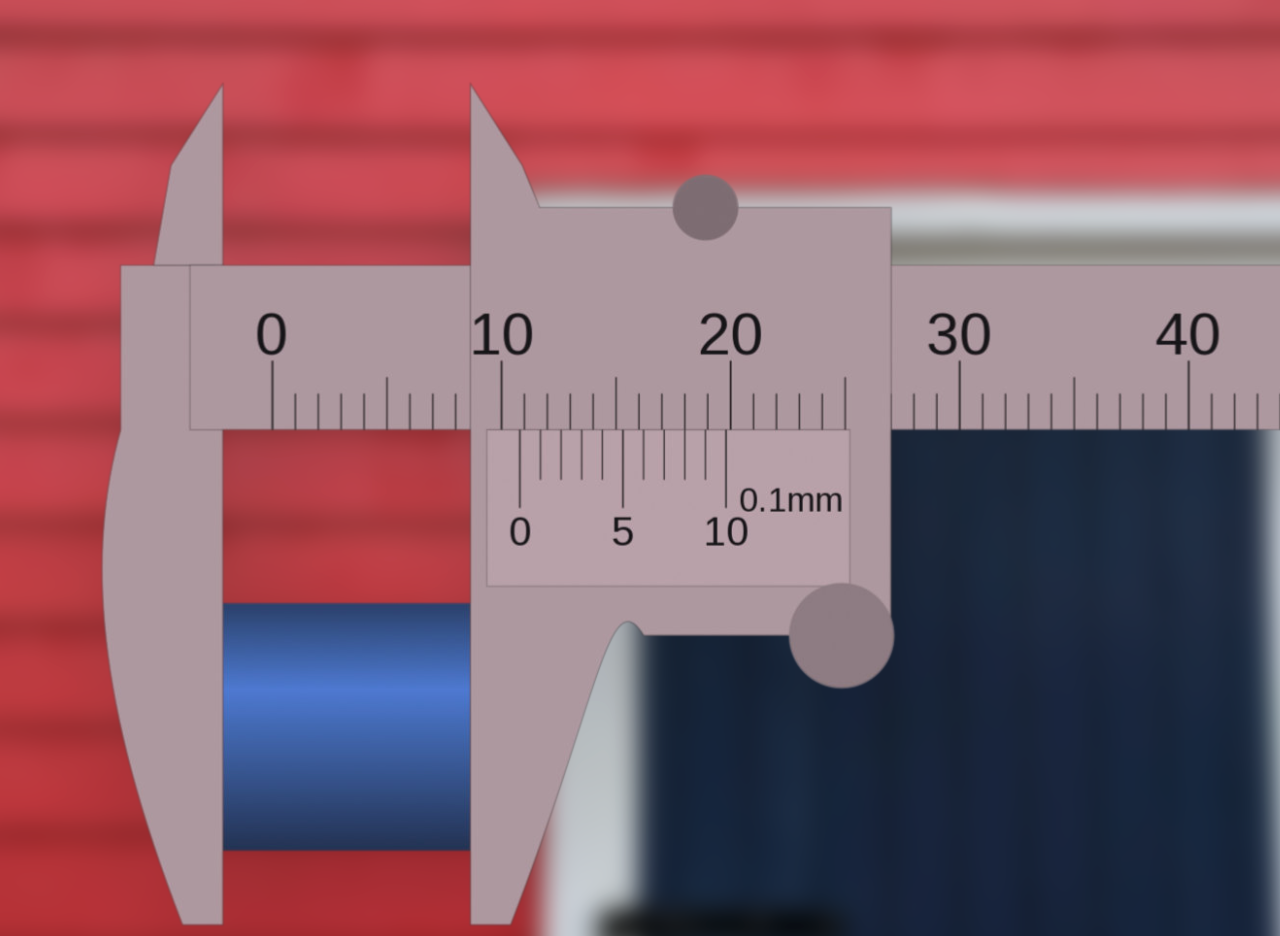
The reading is 10.8 mm
